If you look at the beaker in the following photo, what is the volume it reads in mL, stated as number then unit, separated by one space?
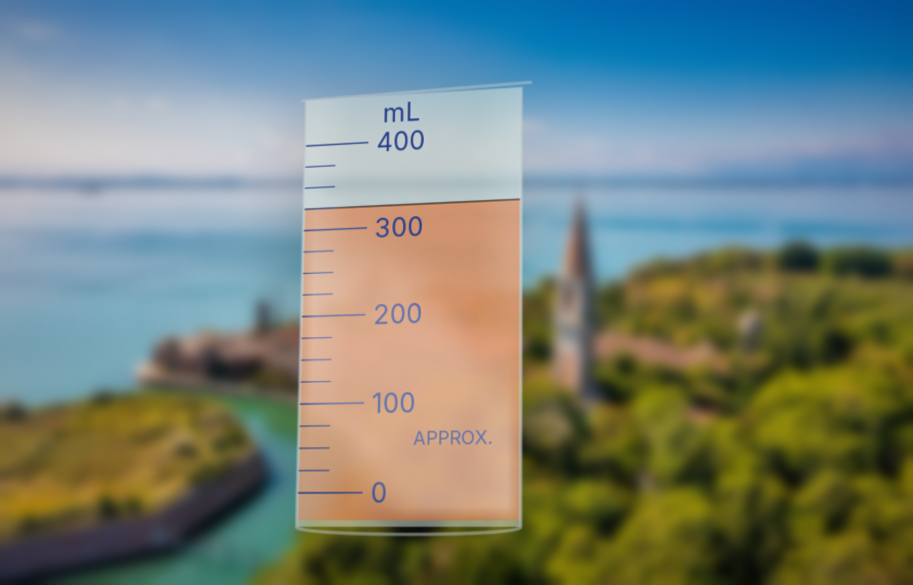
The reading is 325 mL
